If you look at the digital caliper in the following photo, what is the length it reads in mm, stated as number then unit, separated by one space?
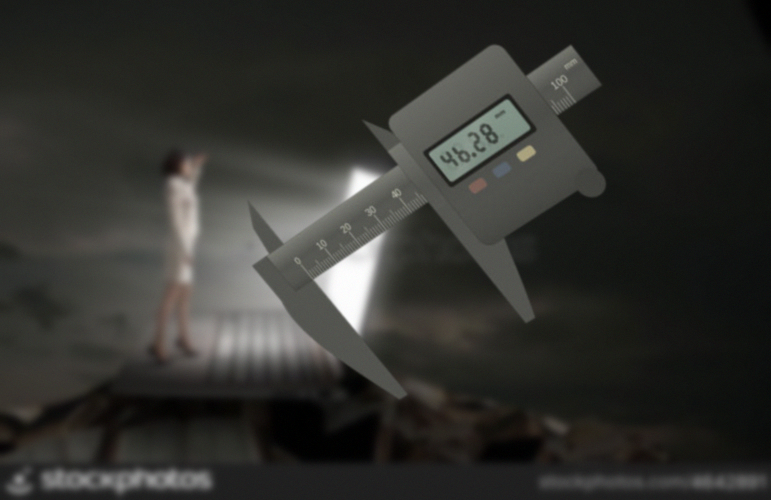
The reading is 46.28 mm
